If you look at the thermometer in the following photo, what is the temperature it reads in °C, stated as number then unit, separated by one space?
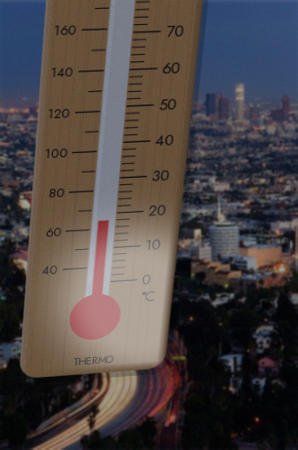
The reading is 18 °C
